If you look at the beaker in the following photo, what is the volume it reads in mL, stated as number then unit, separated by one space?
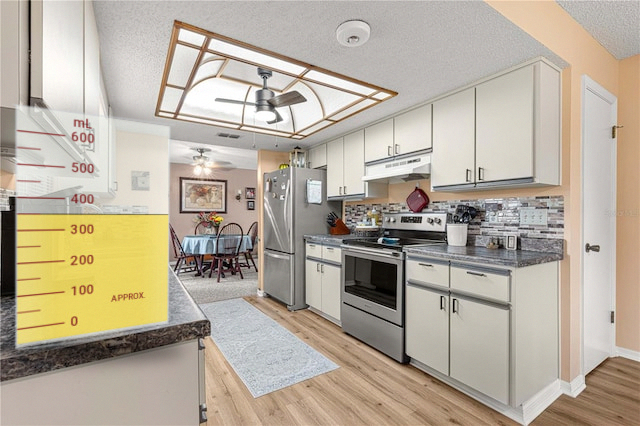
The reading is 350 mL
